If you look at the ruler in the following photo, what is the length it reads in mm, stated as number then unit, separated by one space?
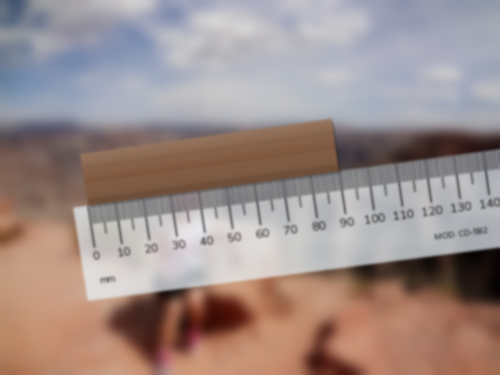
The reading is 90 mm
